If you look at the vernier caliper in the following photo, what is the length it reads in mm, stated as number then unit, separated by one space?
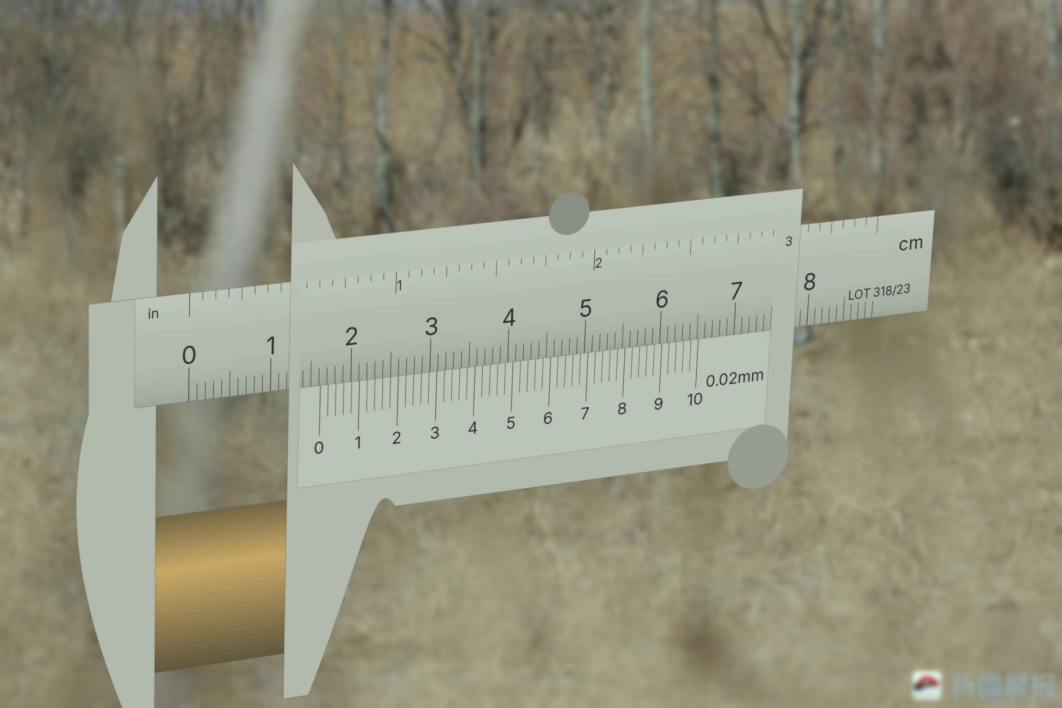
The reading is 16.2 mm
